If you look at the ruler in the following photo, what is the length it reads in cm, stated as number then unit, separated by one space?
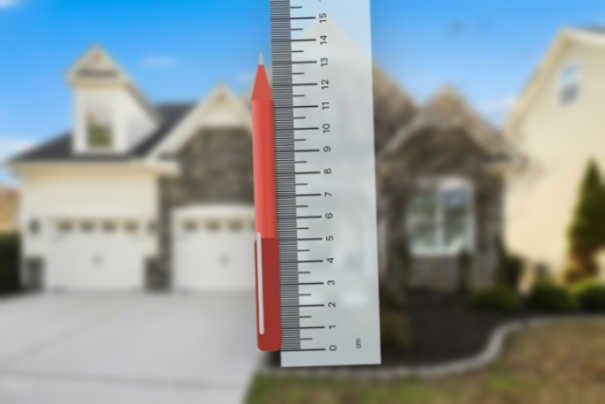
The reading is 13.5 cm
